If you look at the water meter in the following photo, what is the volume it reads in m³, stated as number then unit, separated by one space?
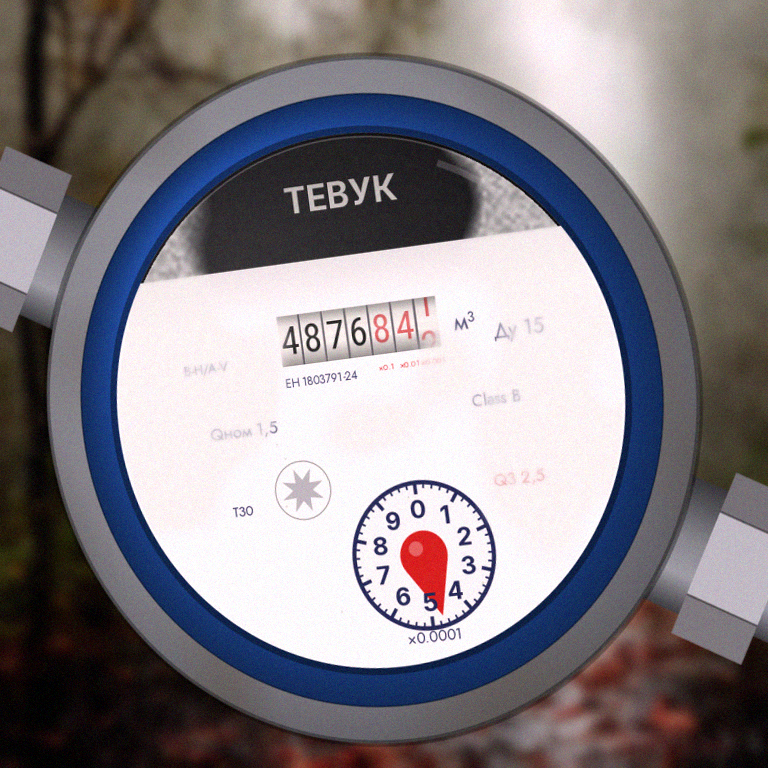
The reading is 4876.8414 m³
